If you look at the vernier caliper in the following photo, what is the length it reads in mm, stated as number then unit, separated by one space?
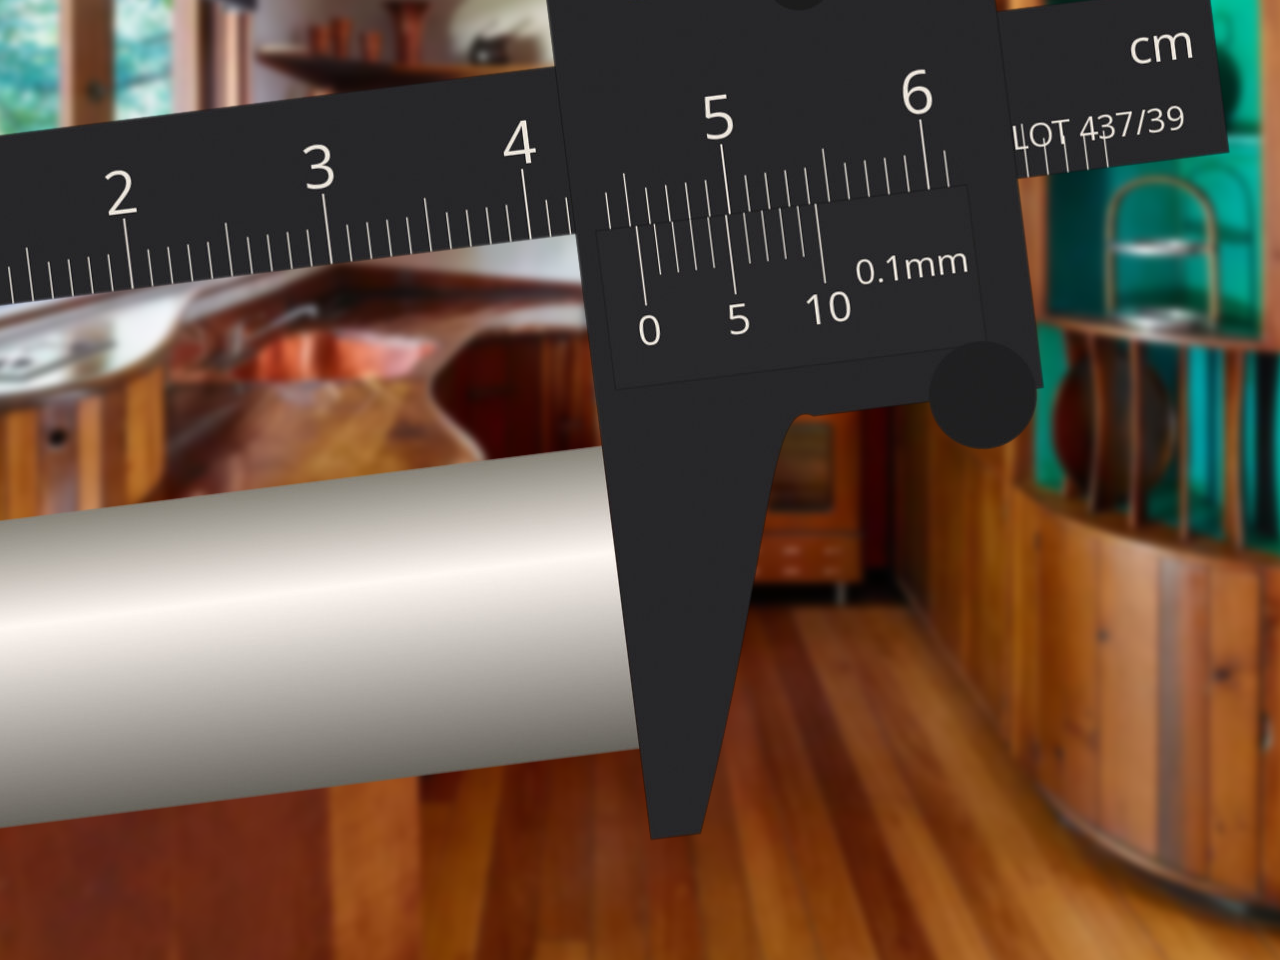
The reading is 45.3 mm
